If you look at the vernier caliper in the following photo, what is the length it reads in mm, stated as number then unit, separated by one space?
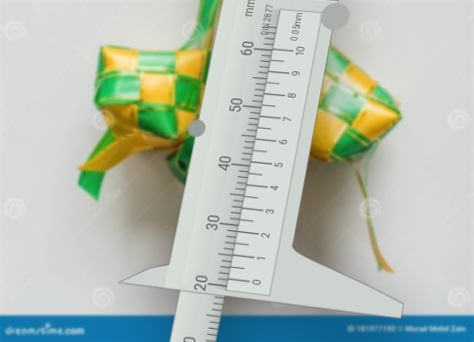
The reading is 21.2 mm
